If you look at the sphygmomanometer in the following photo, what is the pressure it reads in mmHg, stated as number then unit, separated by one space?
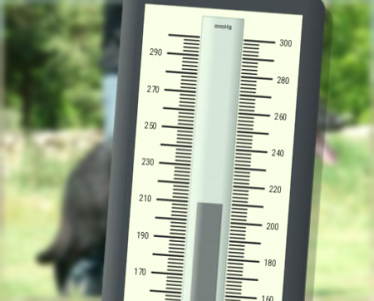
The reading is 210 mmHg
